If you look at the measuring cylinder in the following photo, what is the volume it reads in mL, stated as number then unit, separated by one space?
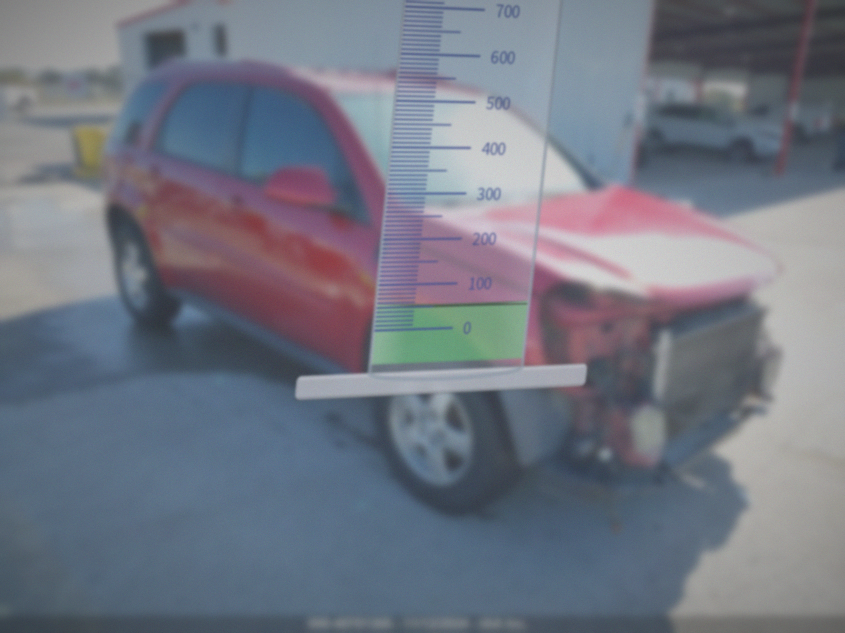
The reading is 50 mL
